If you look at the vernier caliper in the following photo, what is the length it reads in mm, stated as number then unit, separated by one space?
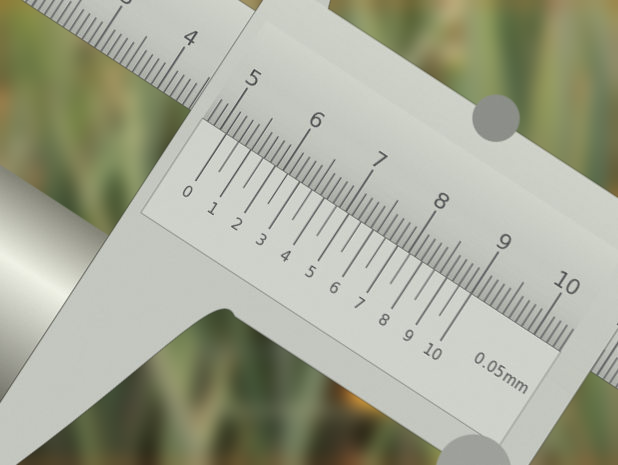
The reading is 51.0 mm
